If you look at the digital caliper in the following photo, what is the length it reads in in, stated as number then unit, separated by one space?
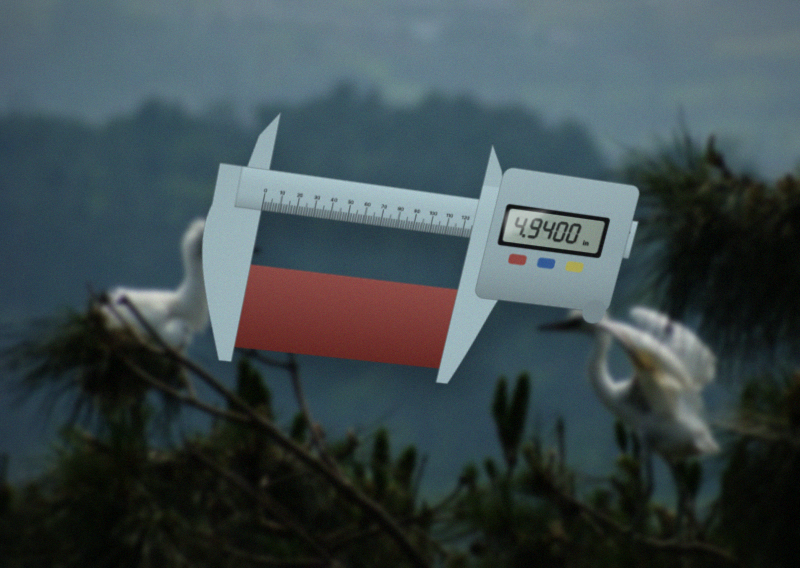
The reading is 4.9400 in
